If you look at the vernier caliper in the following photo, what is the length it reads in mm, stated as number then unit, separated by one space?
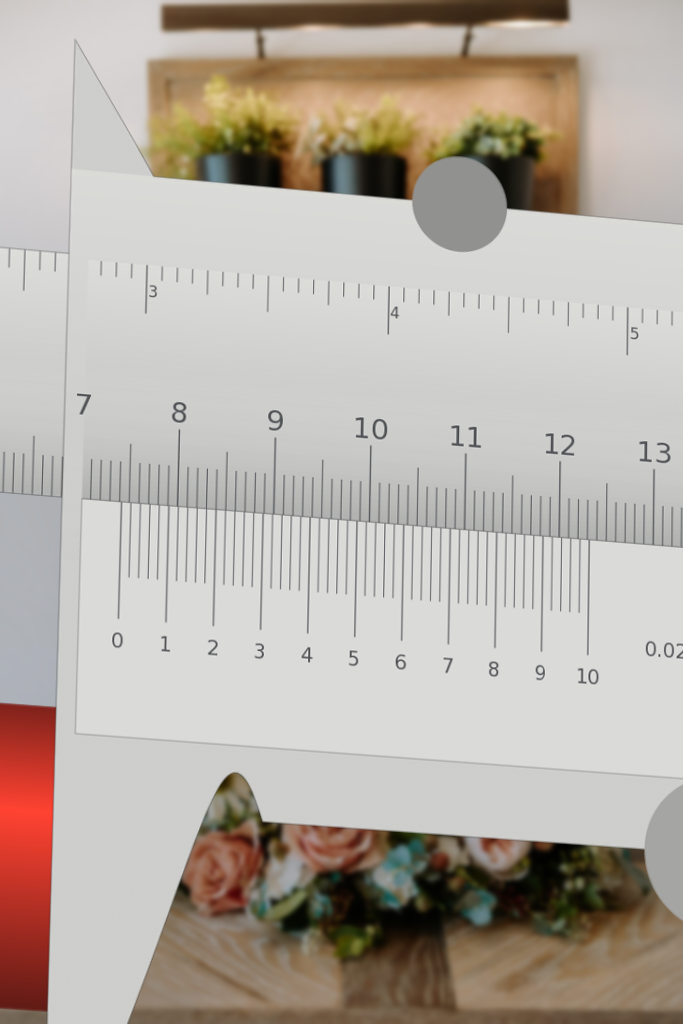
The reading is 74.2 mm
